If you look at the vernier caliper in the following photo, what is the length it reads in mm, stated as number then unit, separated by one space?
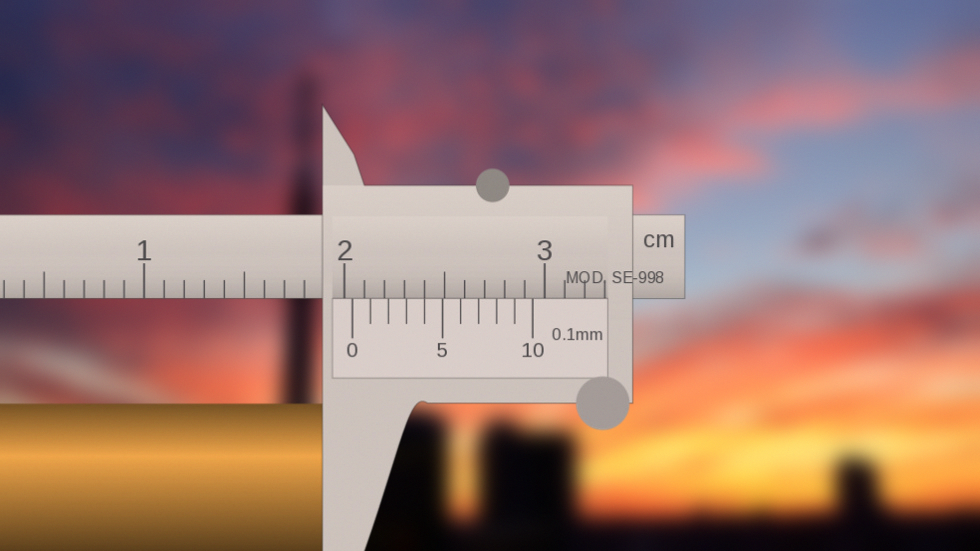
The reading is 20.4 mm
